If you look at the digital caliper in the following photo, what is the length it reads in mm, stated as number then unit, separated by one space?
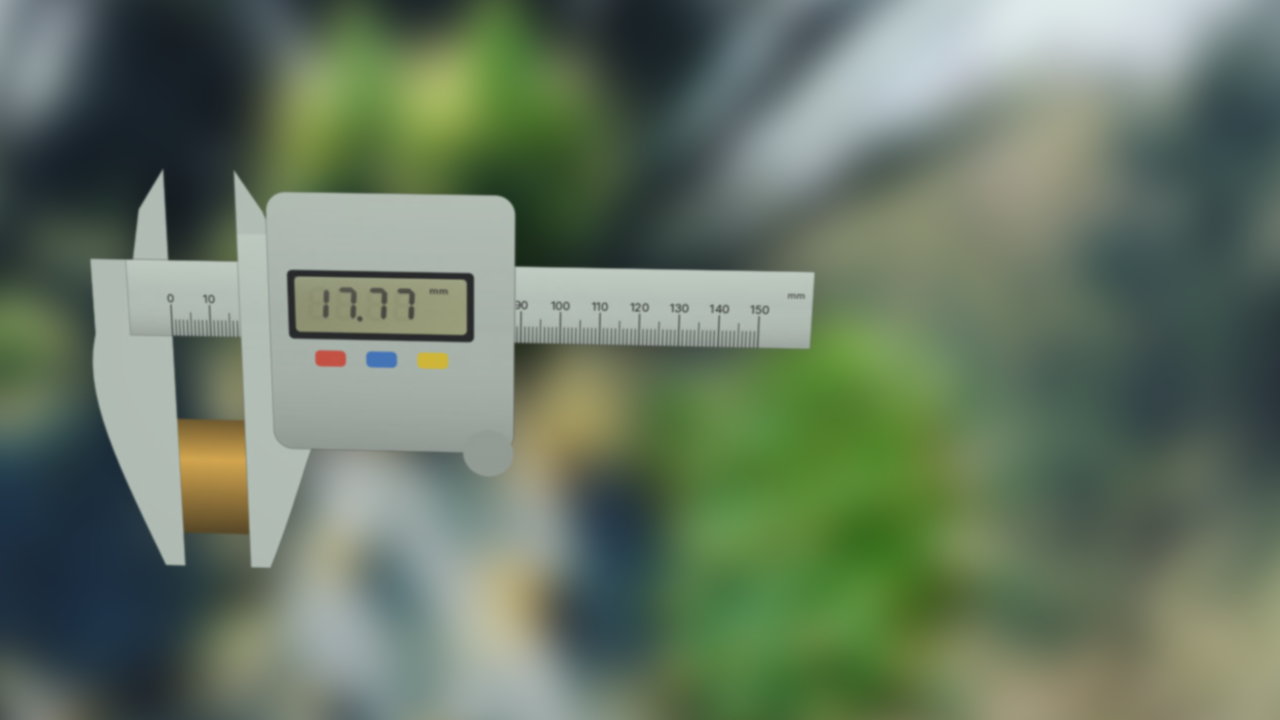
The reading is 17.77 mm
